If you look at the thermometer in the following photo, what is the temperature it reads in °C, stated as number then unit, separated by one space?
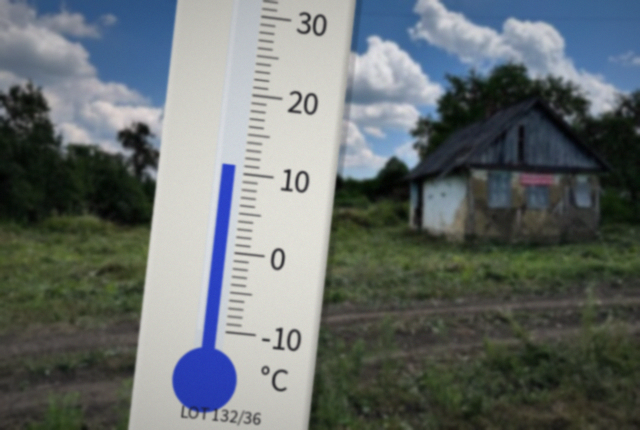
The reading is 11 °C
